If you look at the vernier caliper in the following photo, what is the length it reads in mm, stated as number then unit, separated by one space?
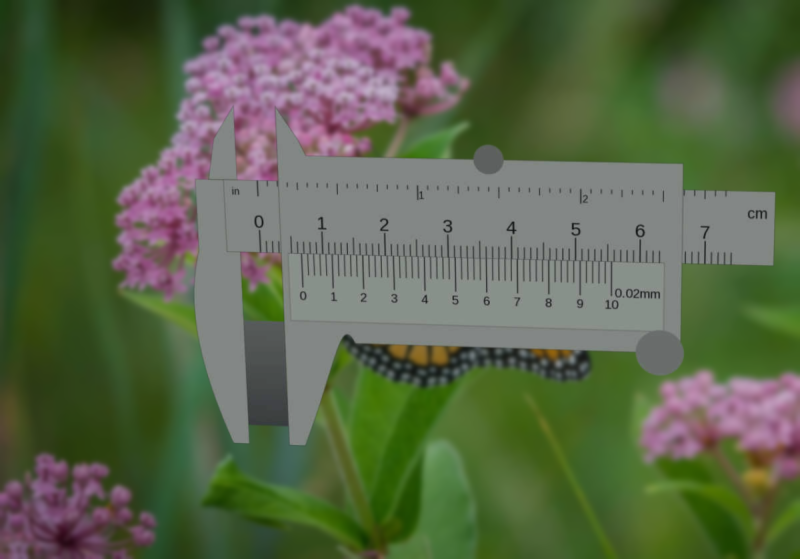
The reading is 6.6 mm
